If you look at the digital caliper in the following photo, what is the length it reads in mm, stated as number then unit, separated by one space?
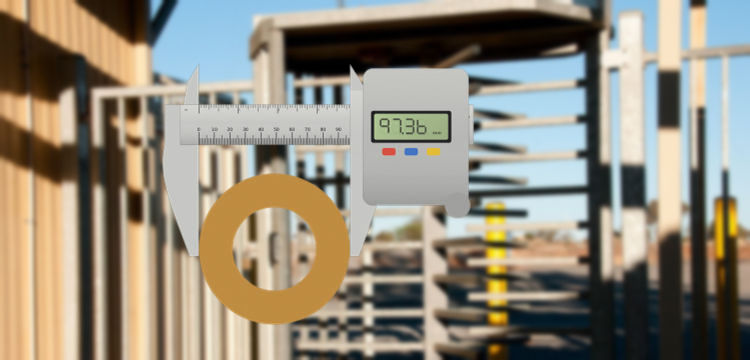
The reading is 97.36 mm
